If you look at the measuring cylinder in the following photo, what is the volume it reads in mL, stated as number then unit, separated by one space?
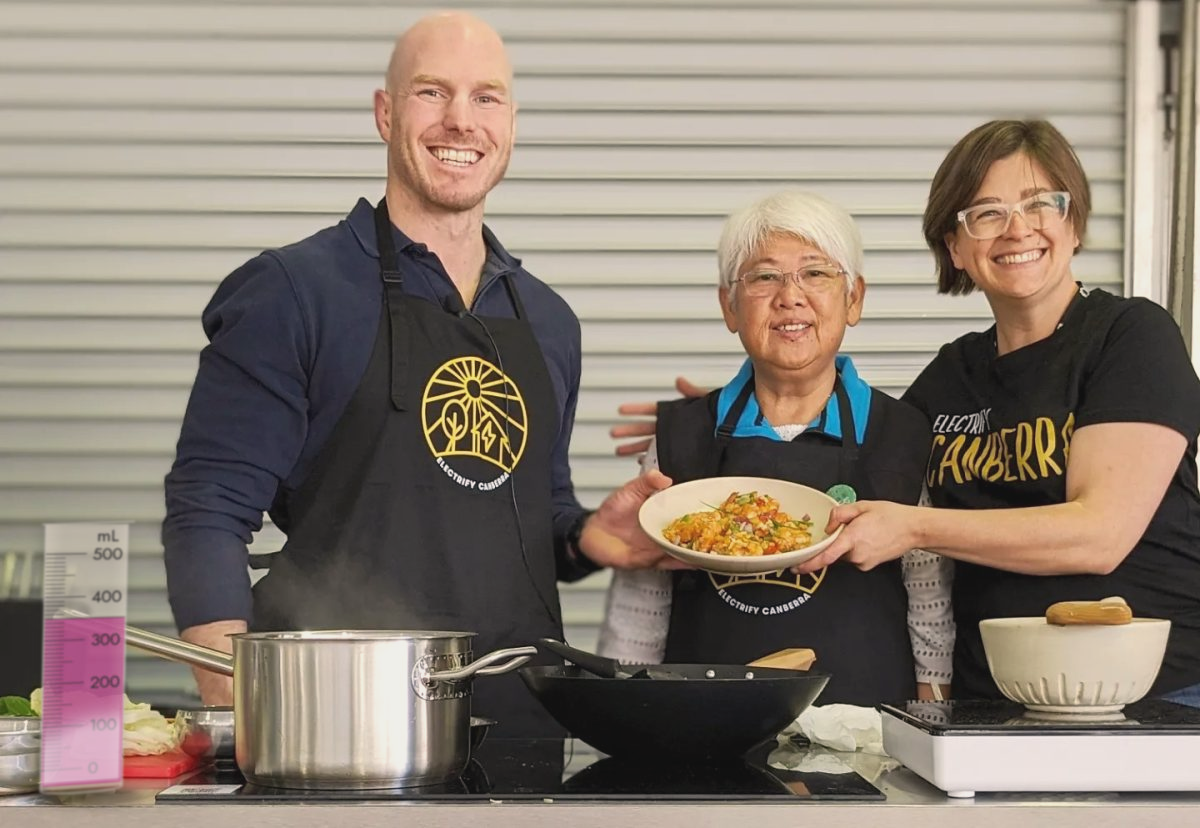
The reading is 350 mL
